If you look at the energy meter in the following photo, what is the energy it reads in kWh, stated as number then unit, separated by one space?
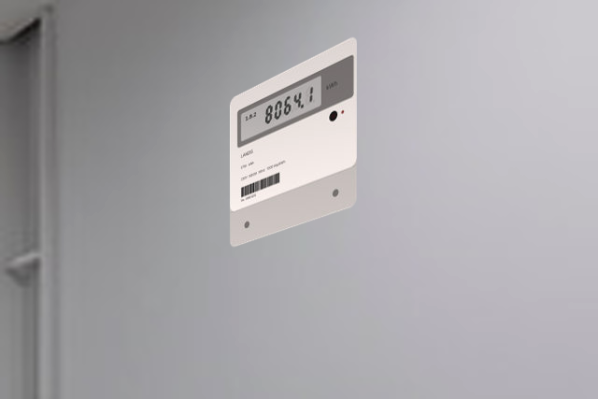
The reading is 8064.1 kWh
